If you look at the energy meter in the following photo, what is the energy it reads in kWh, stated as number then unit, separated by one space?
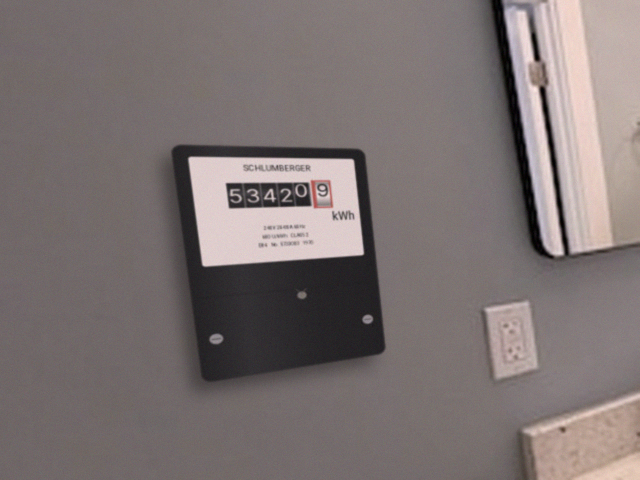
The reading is 53420.9 kWh
